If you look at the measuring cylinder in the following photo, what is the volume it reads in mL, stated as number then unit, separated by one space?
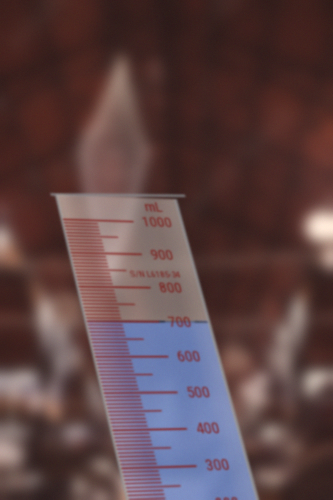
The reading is 700 mL
